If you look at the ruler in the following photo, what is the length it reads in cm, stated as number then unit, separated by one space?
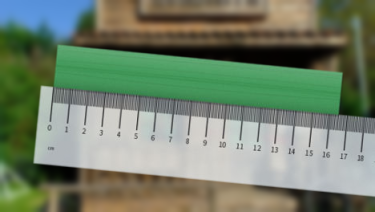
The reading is 16.5 cm
